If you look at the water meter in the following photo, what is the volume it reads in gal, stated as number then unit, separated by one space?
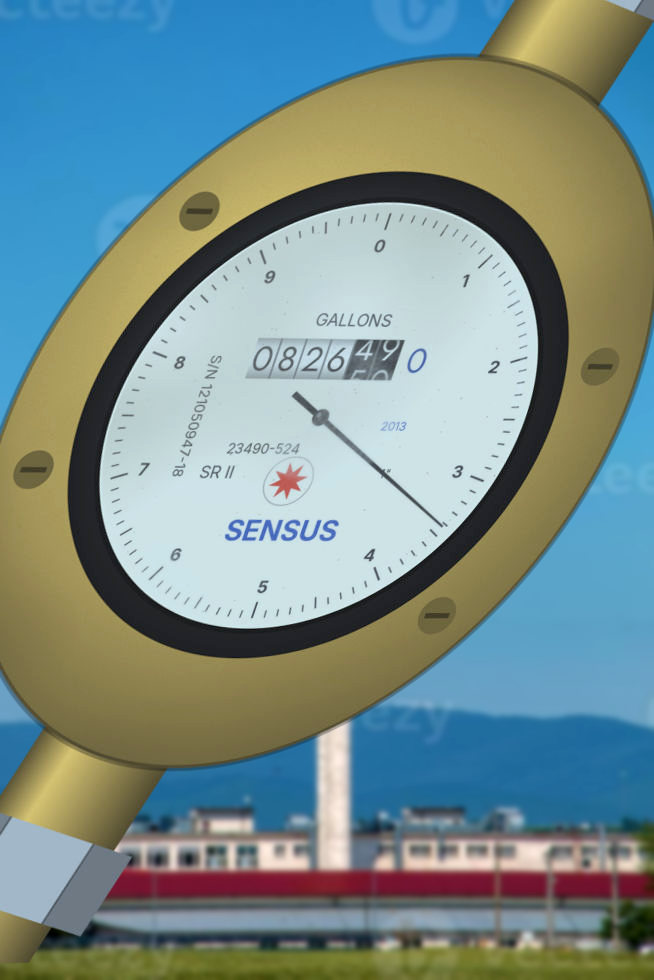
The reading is 826493.4 gal
